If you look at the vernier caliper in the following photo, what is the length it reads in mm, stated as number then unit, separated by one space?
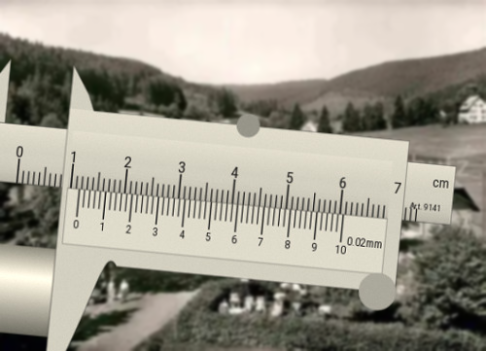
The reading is 11.6 mm
